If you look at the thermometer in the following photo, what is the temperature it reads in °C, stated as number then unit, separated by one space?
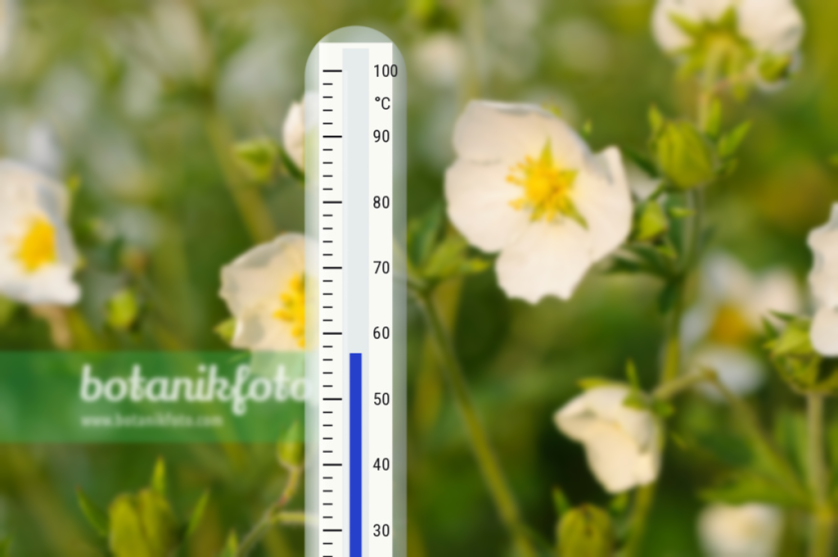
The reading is 57 °C
